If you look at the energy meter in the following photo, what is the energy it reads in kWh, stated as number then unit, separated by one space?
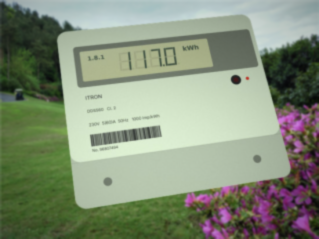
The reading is 117.0 kWh
